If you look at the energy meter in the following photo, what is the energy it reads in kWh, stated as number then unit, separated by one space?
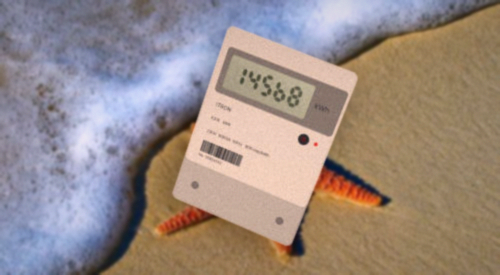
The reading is 14568 kWh
